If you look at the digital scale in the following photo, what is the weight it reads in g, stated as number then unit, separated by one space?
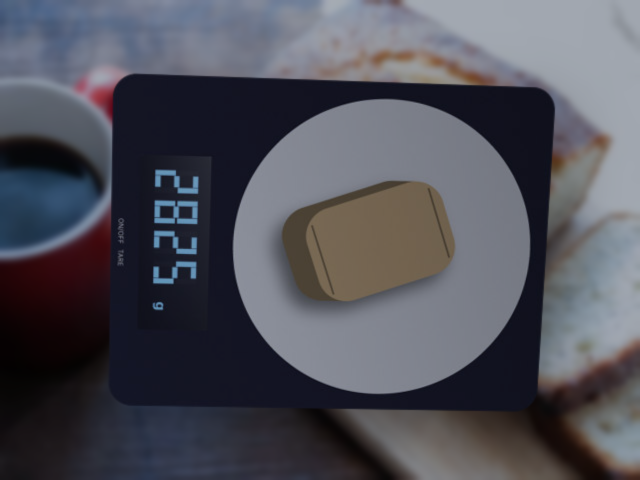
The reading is 2825 g
